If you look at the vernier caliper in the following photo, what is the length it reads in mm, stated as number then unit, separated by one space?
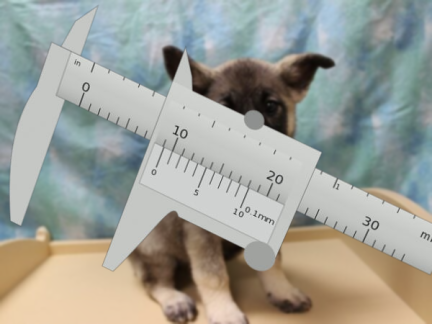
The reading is 9.1 mm
